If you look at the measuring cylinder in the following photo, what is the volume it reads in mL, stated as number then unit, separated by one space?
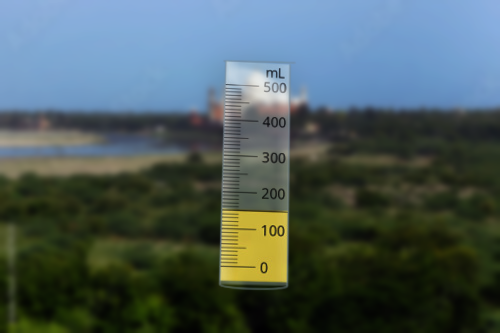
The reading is 150 mL
